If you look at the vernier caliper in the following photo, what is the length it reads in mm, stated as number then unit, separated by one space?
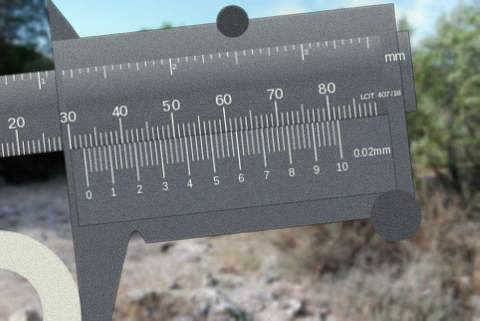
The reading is 32.5 mm
